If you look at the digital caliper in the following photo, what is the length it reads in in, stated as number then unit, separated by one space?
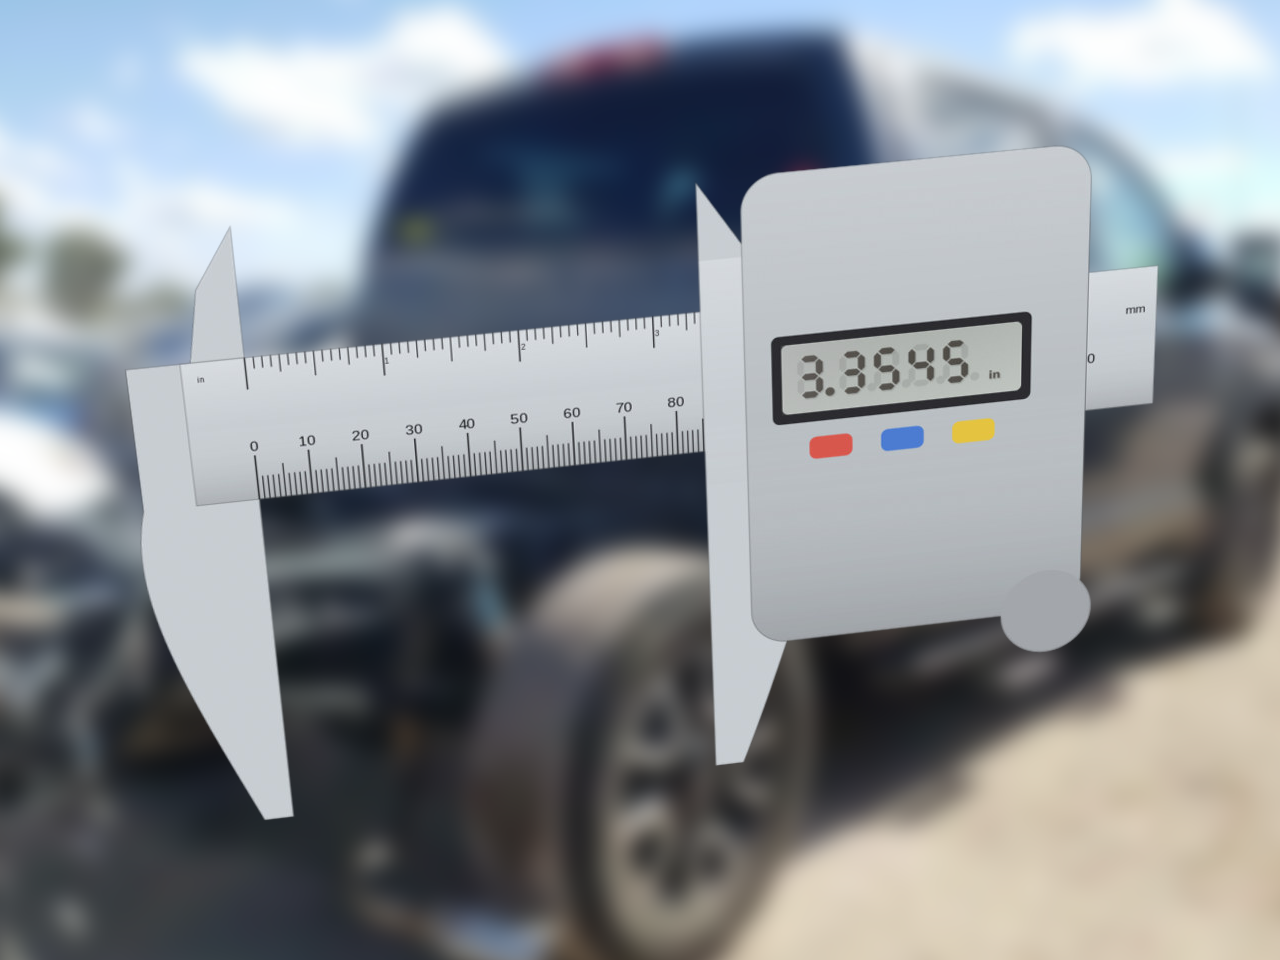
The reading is 3.3545 in
